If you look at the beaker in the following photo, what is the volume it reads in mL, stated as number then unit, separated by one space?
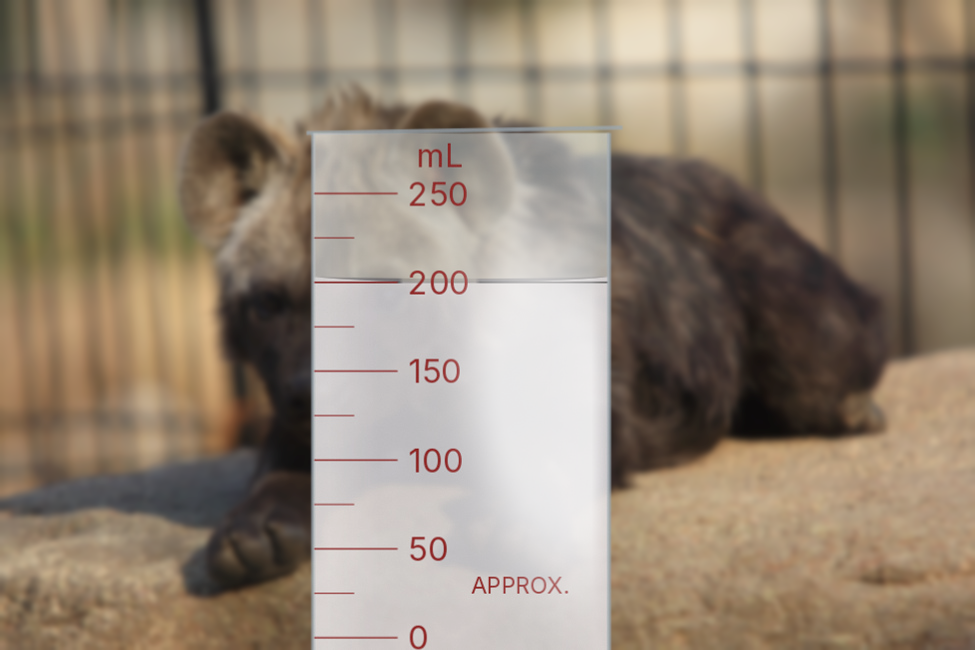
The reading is 200 mL
